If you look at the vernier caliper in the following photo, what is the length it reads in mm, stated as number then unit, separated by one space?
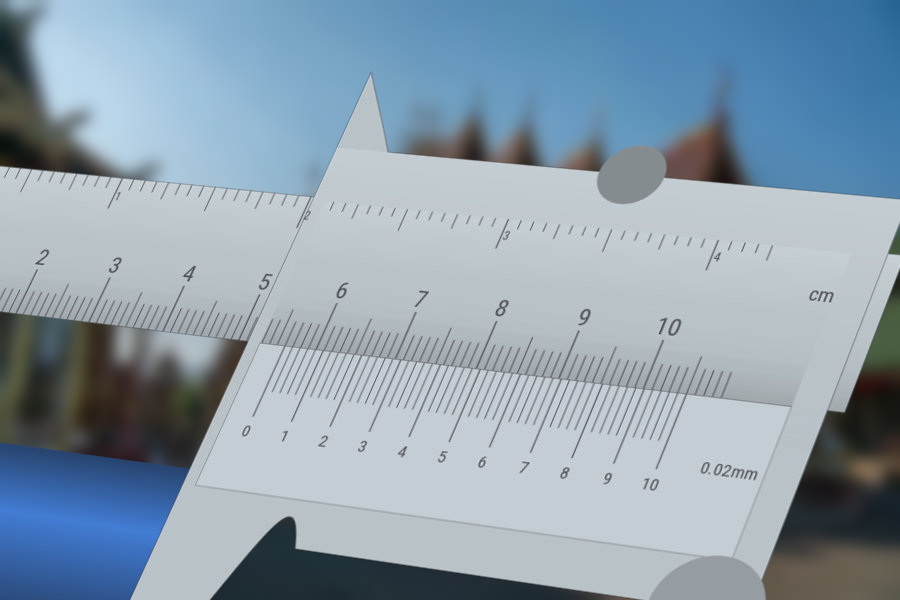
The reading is 56.0 mm
